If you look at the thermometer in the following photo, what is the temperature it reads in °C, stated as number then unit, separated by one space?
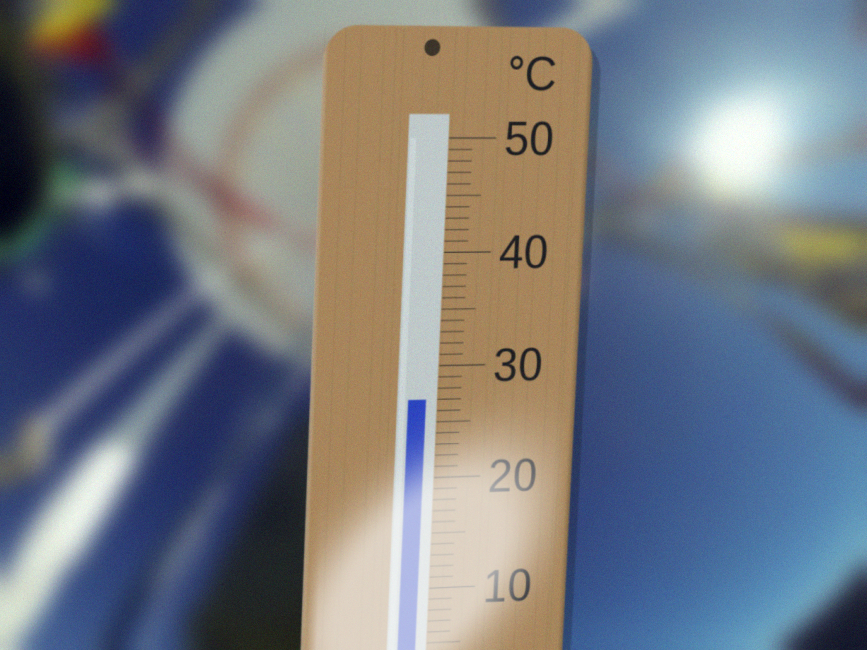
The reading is 27 °C
